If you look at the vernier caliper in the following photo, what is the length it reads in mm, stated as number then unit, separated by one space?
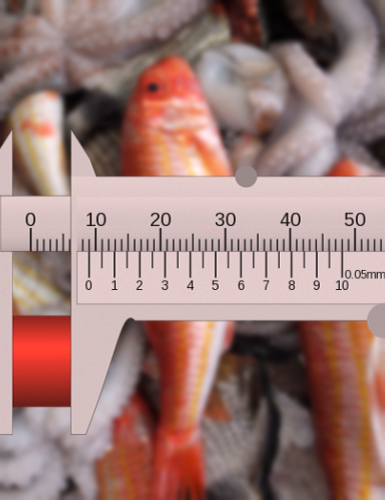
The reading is 9.0 mm
